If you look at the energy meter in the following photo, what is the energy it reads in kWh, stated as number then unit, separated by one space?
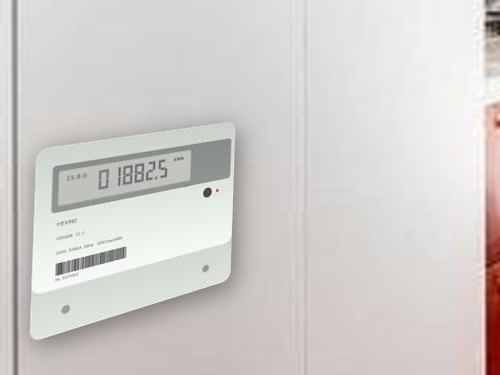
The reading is 1882.5 kWh
